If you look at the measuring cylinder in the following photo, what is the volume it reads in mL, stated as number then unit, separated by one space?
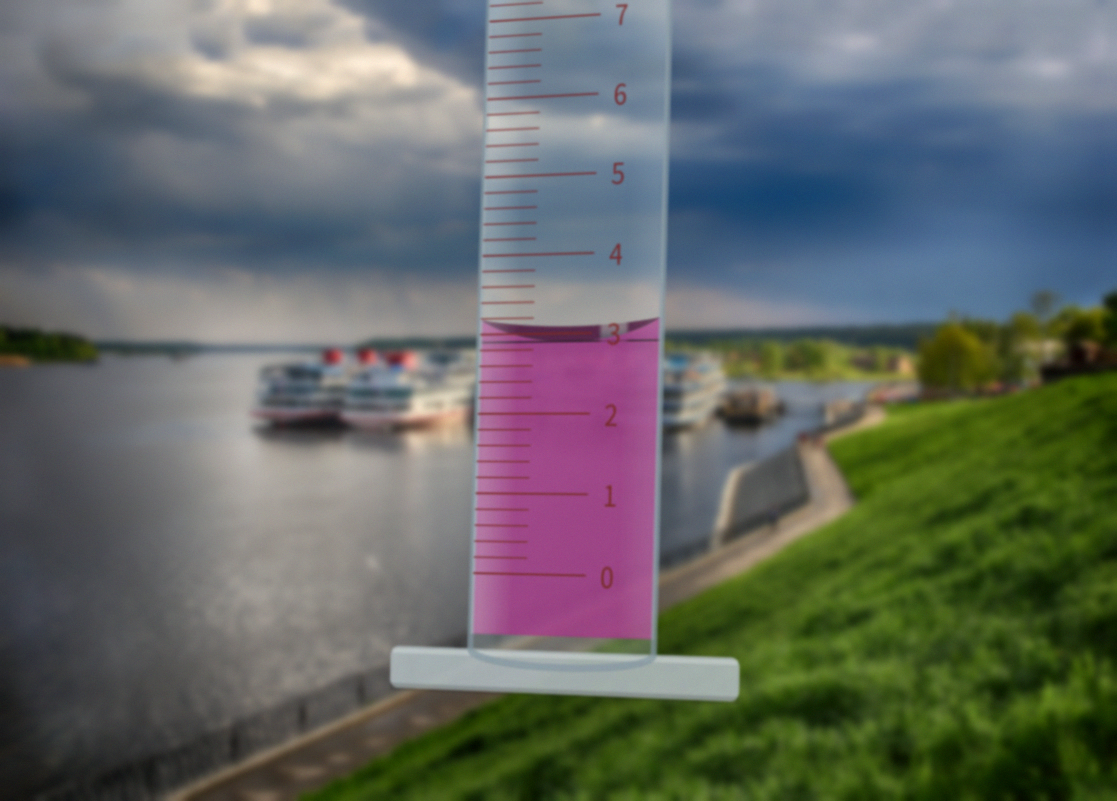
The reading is 2.9 mL
